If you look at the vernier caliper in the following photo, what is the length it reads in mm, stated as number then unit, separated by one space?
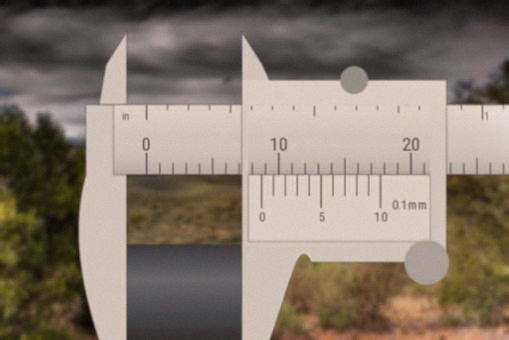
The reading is 8.7 mm
